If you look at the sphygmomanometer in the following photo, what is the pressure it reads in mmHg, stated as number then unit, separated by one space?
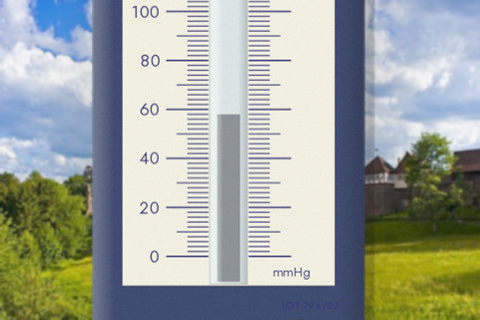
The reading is 58 mmHg
